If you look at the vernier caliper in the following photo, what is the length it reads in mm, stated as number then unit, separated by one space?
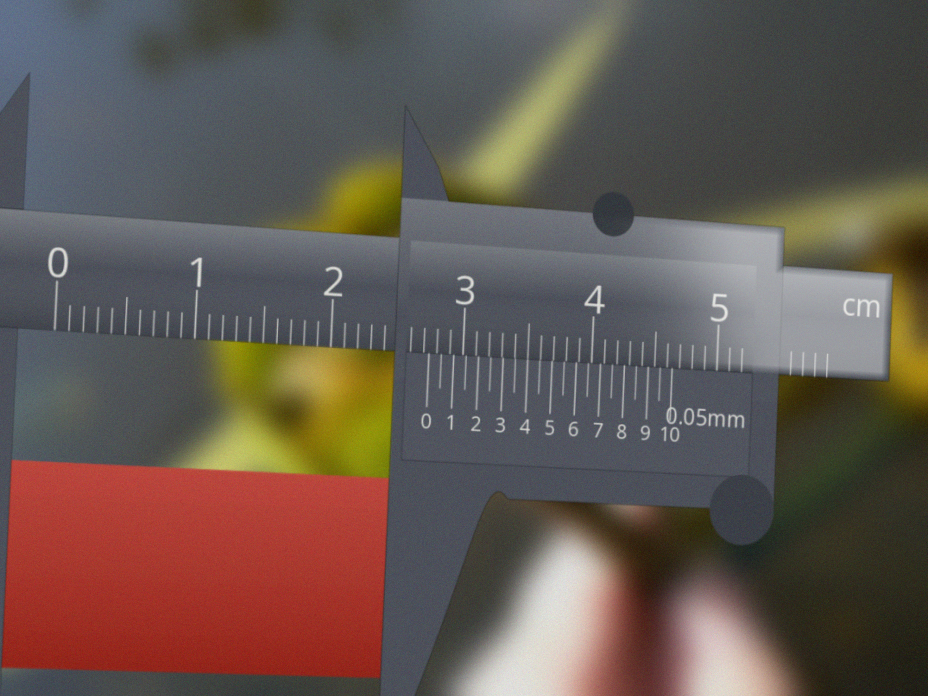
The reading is 27.4 mm
